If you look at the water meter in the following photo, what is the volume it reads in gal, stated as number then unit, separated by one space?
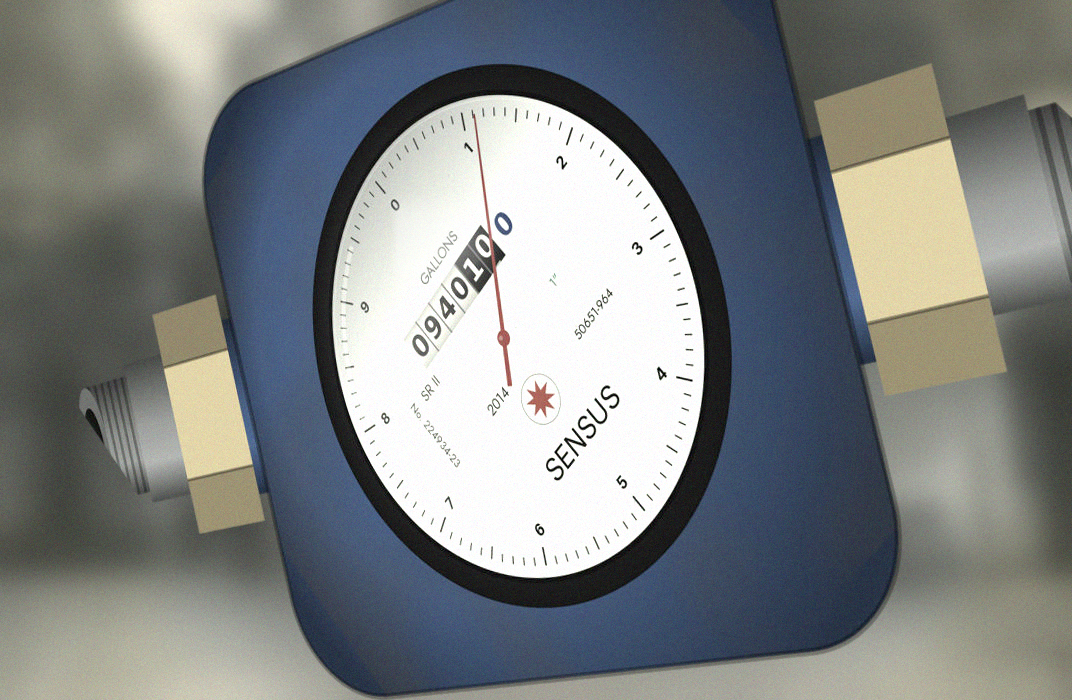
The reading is 940101.1 gal
